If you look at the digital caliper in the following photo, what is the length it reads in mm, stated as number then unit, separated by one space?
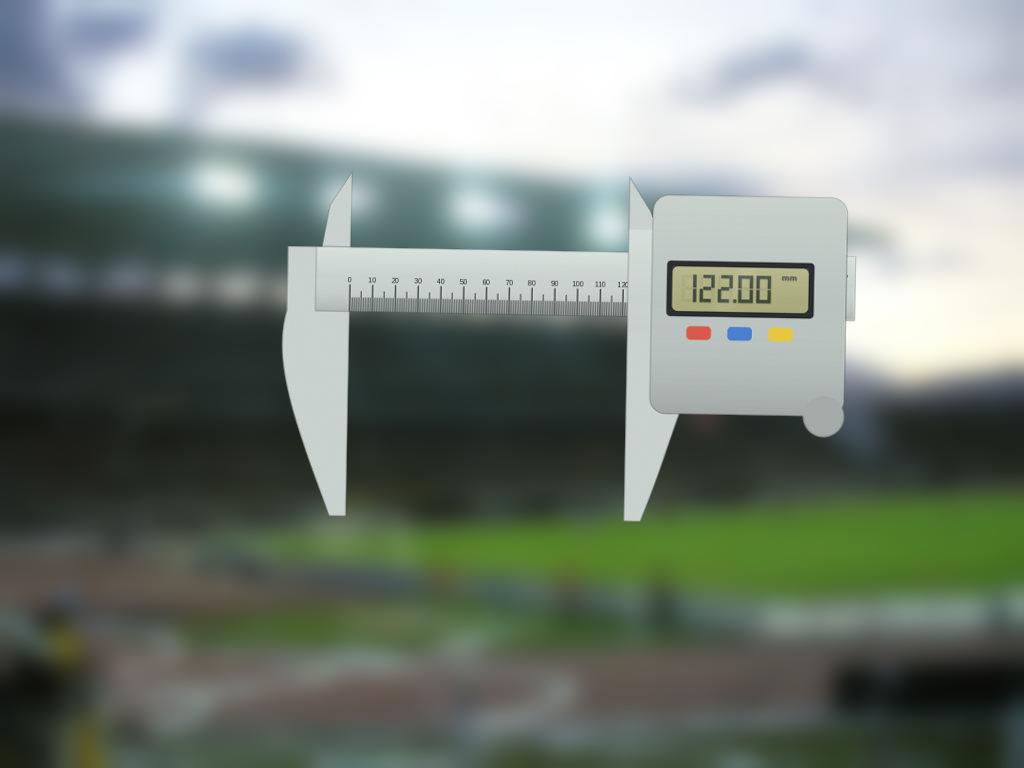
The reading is 122.00 mm
